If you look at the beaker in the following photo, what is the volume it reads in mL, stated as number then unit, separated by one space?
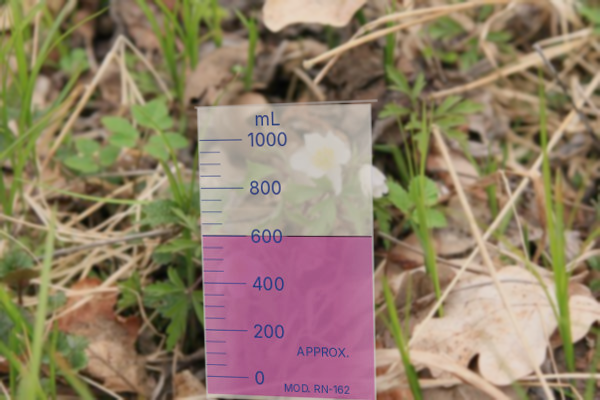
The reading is 600 mL
